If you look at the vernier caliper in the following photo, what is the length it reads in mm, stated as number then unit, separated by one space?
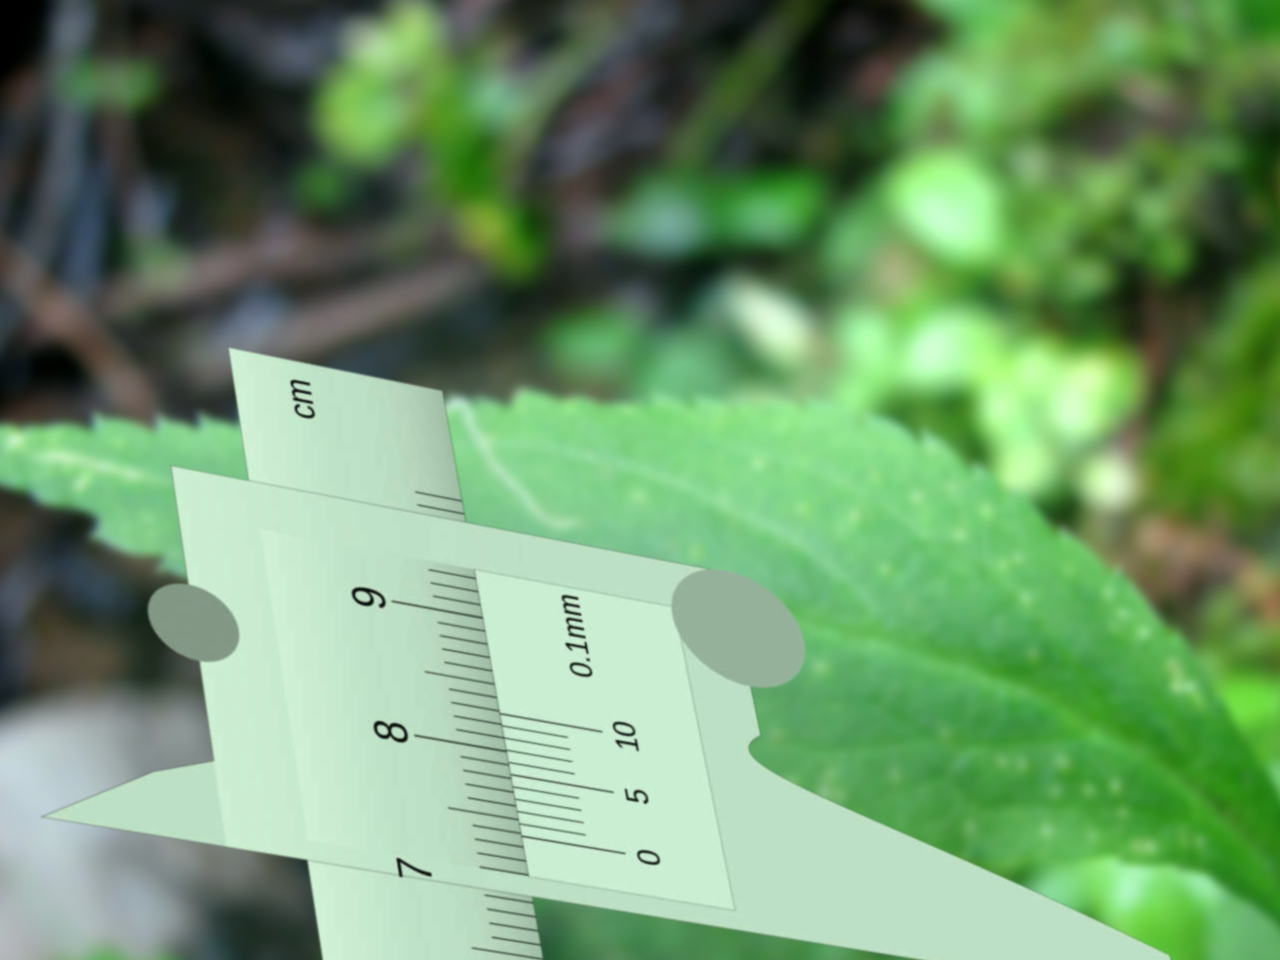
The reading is 73.8 mm
